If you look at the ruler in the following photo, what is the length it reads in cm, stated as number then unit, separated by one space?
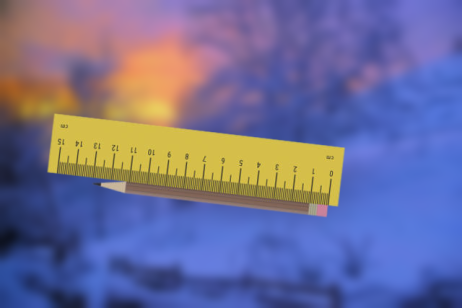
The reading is 13 cm
